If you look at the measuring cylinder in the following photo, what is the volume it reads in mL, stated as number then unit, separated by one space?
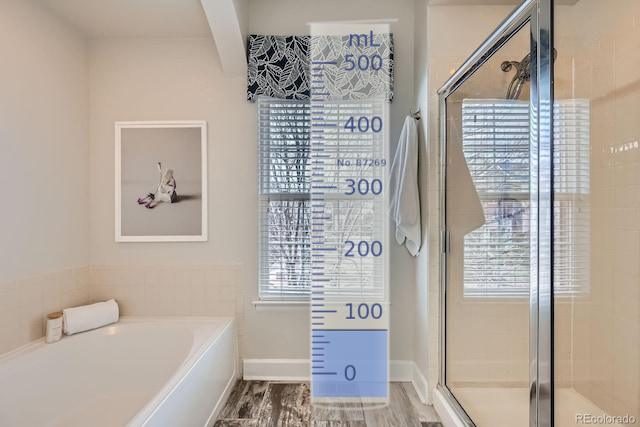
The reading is 70 mL
